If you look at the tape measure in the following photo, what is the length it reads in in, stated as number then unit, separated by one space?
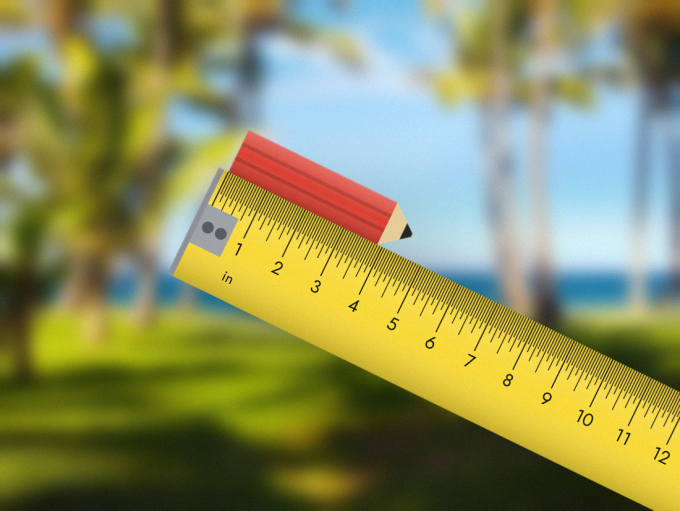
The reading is 4.5 in
